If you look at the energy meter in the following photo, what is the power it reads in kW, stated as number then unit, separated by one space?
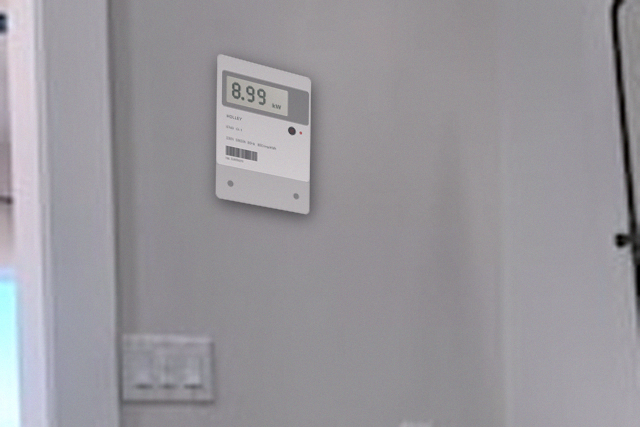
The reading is 8.99 kW
